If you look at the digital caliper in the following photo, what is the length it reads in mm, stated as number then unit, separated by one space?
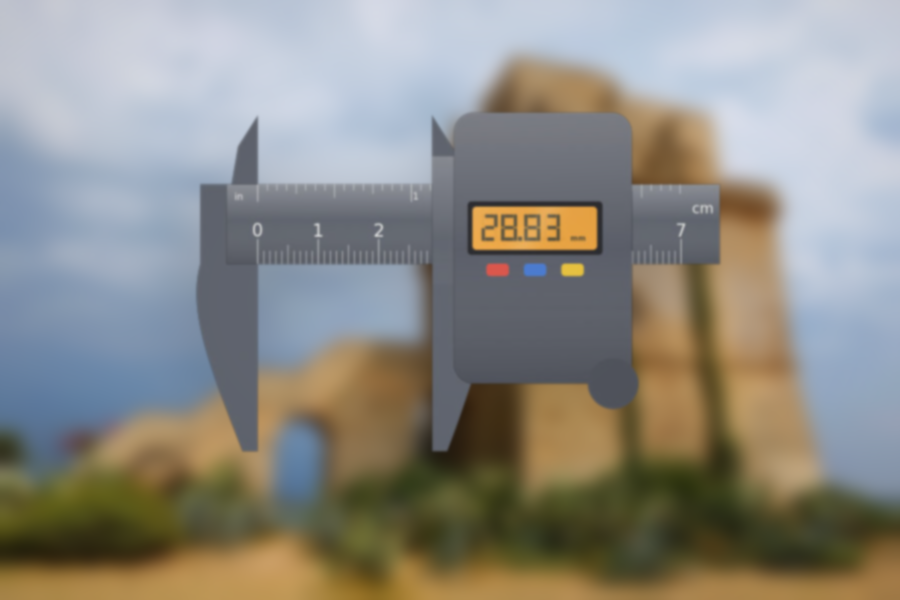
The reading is 28.83 mm
